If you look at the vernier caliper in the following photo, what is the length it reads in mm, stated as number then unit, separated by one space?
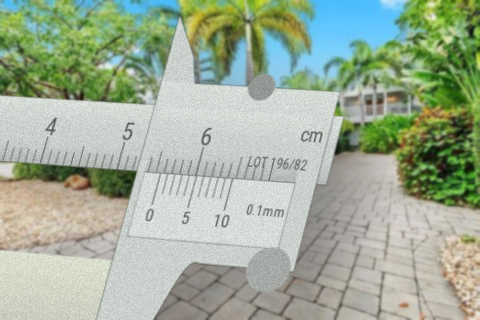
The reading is 55.6 mm
